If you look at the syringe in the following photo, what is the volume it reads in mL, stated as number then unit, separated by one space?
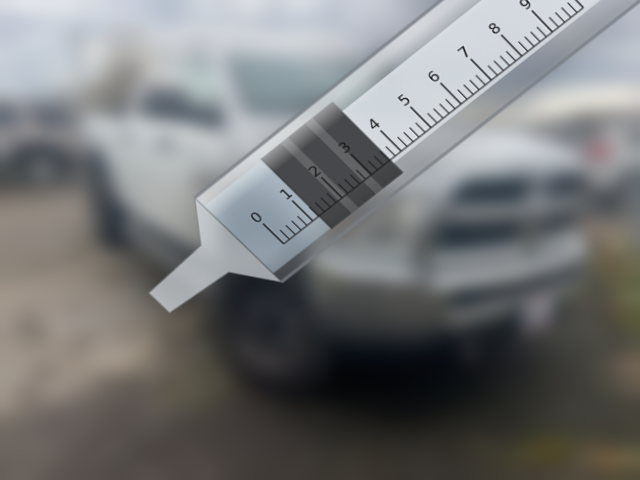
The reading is 1.2 mL
